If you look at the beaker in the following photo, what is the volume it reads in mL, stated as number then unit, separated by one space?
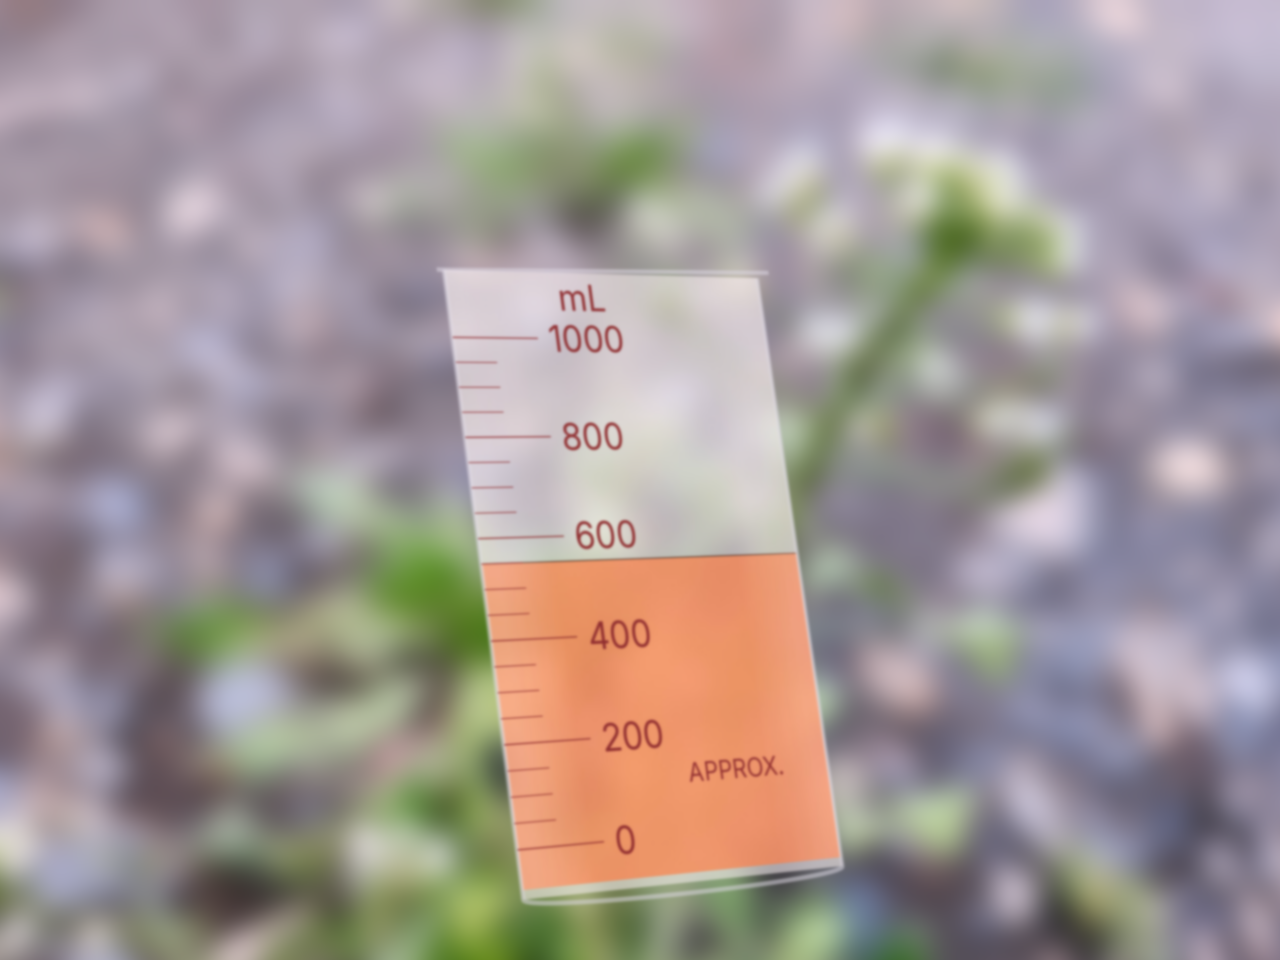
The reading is 550 mL
